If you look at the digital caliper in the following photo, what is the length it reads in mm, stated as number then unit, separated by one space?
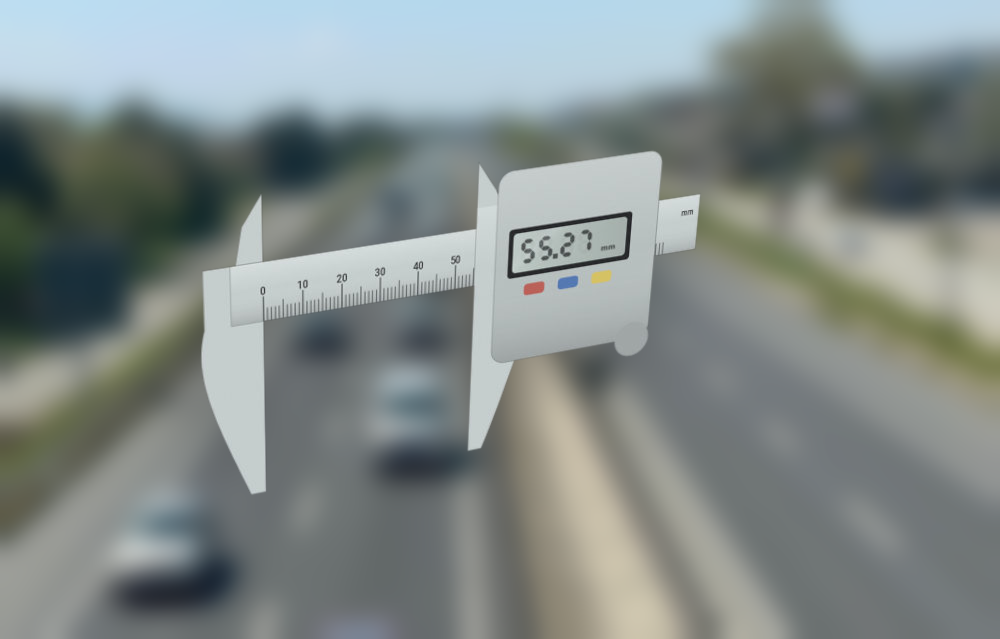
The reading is 55.27 mm
